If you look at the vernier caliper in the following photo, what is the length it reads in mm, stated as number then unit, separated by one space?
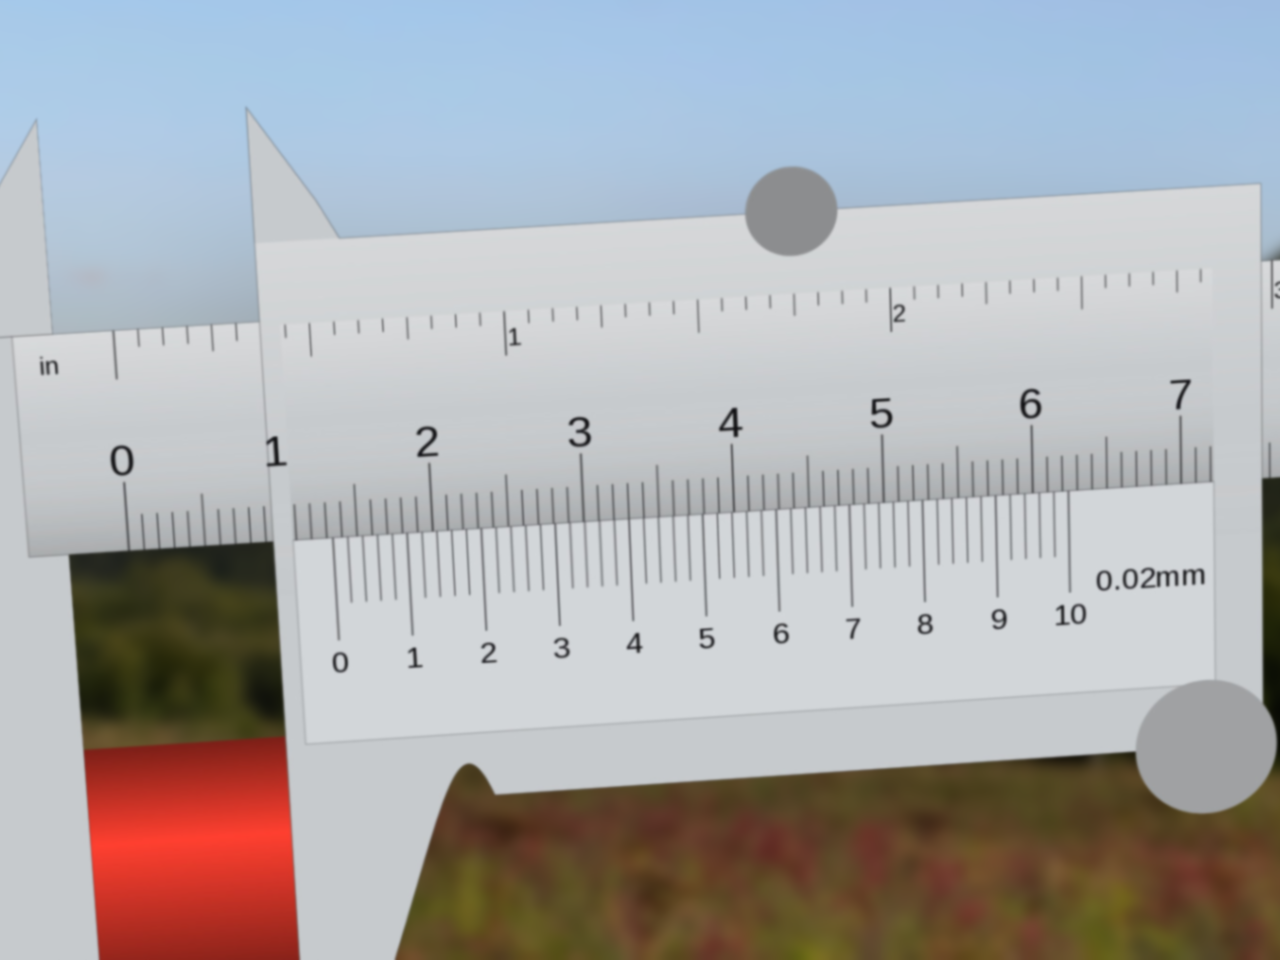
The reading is 13.4 mm
